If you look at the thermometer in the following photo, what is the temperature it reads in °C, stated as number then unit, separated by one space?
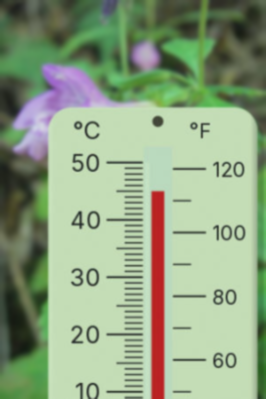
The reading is 45 °C
